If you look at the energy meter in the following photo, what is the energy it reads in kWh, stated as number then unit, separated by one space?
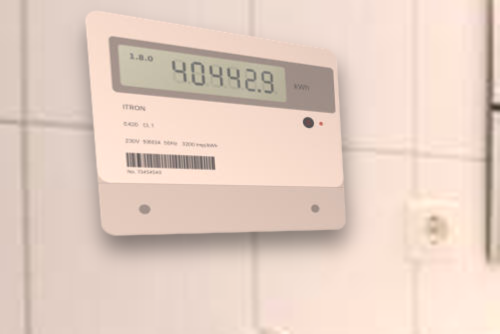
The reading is 40442.9 kWh
